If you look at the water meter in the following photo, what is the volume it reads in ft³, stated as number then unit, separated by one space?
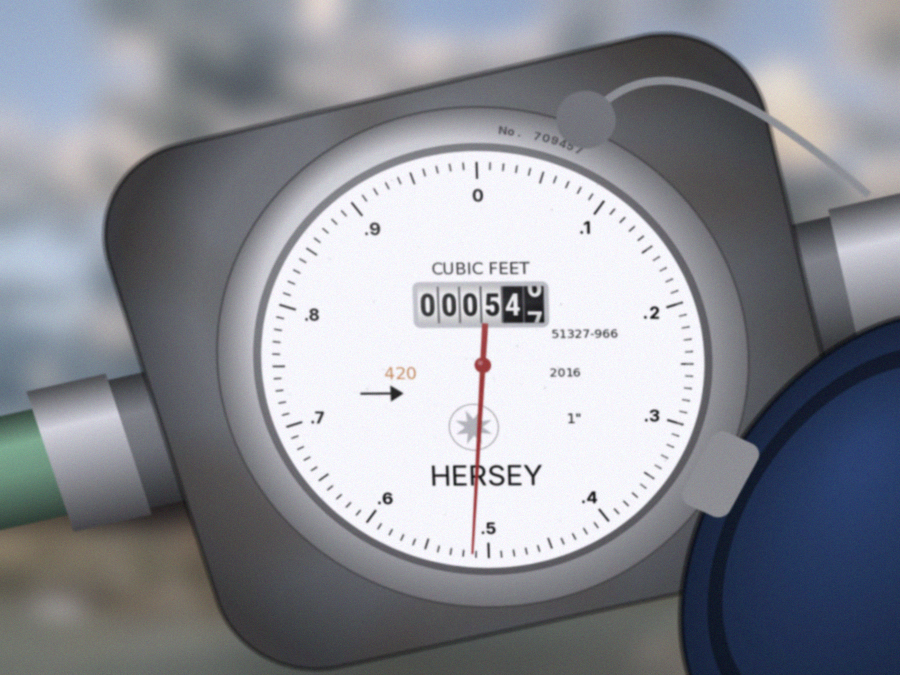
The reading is 546.51 ft³
